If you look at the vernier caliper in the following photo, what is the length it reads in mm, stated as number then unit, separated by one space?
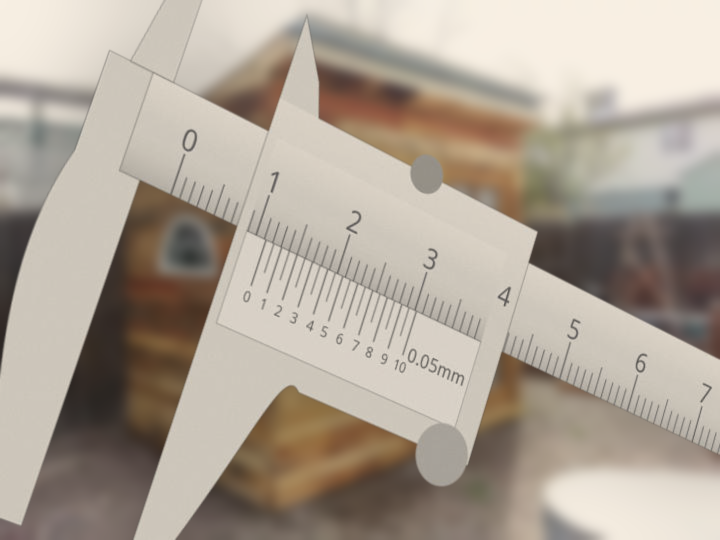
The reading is 11.2 mm
